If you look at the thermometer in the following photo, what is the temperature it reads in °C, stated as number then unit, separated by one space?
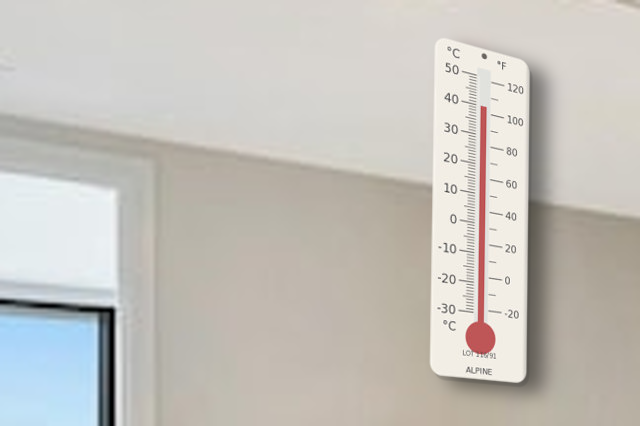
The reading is 40 °C
